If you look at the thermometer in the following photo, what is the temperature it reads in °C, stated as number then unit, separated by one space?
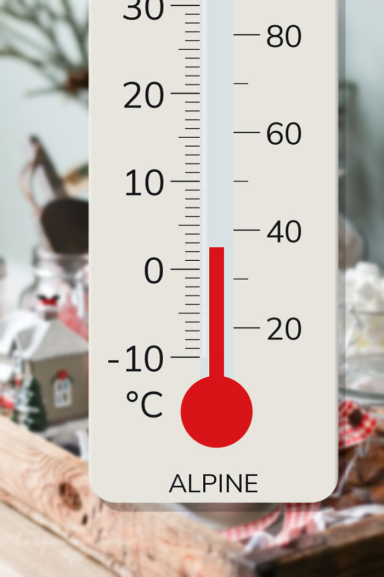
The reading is 2.5 °C
